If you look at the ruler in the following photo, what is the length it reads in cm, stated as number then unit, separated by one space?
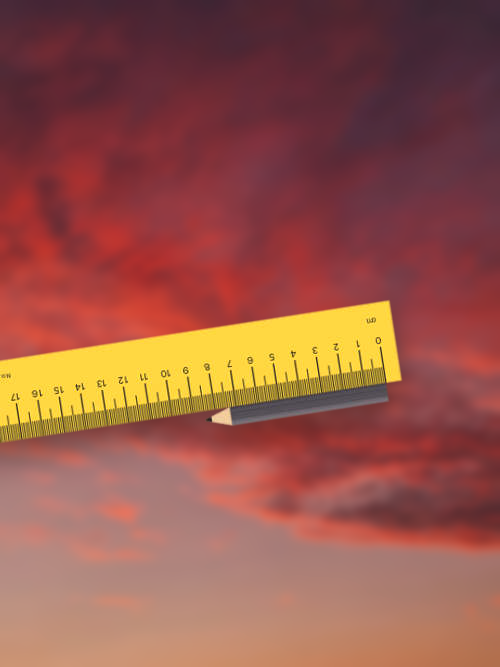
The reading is 8.5 cm
